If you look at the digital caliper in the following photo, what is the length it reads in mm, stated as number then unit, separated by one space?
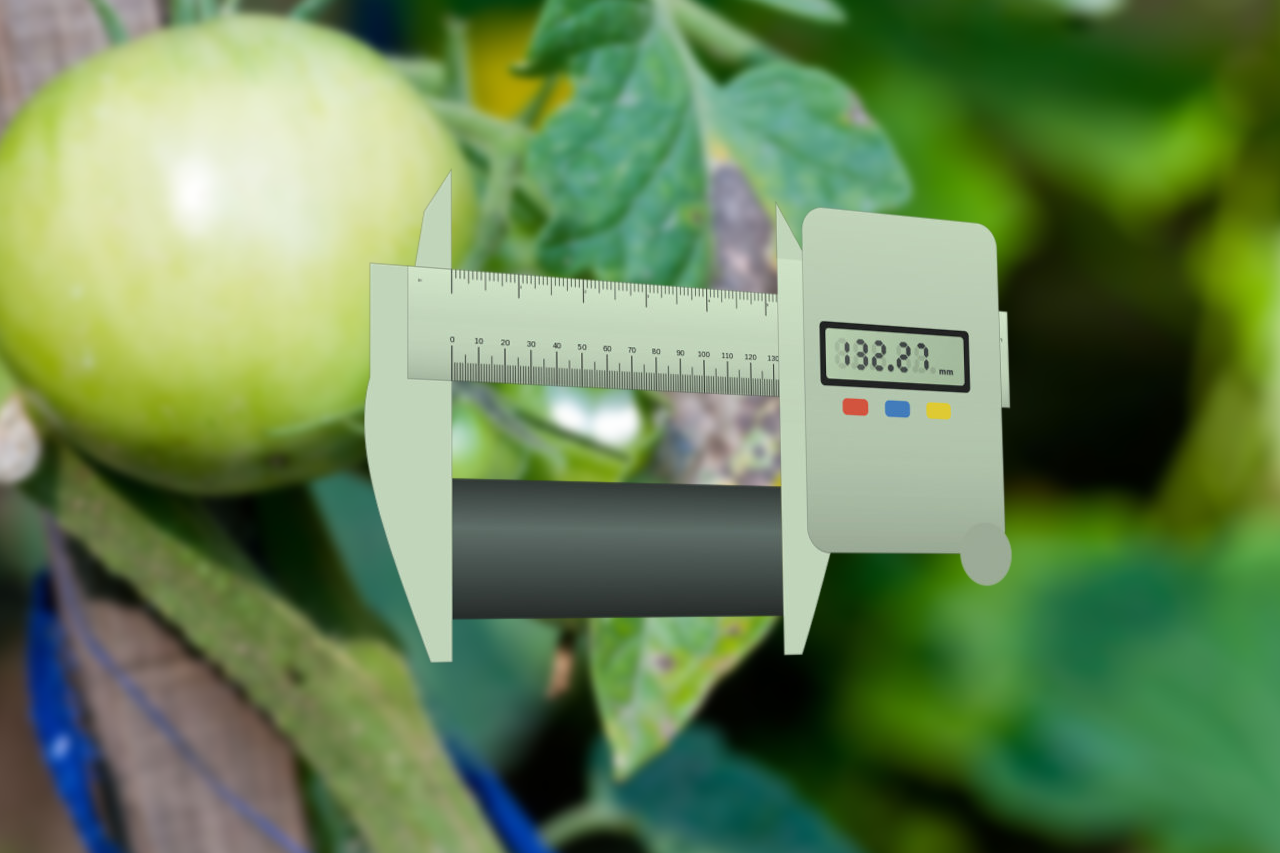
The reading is 132.27 mm
